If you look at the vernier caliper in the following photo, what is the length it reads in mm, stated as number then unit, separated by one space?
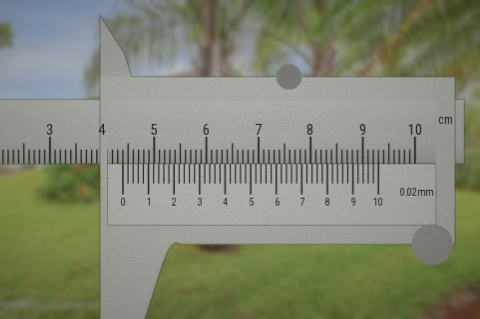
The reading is 44.0 mm
